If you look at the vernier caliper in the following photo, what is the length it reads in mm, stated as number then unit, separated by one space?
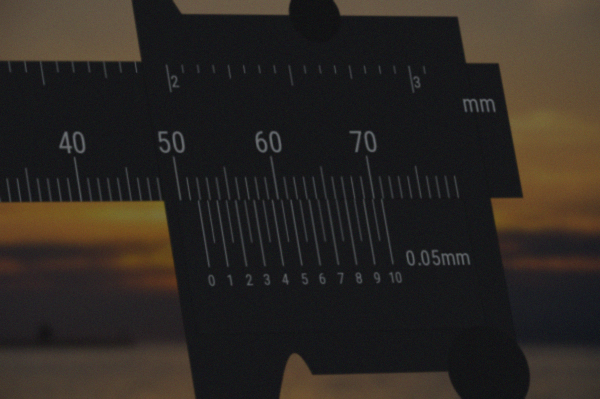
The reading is 51.8 mm
